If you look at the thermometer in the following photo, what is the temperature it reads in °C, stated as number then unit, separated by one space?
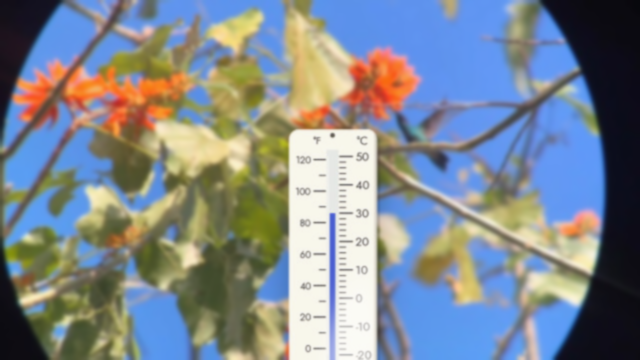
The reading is 30 °C
